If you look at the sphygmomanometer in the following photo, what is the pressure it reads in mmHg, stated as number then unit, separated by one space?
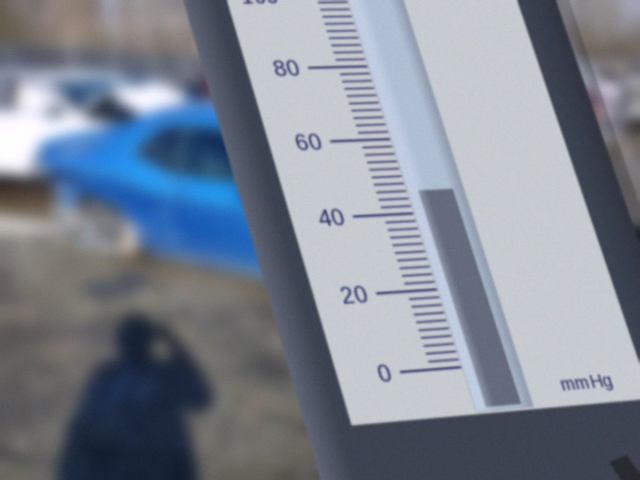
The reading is 46 mmHg
